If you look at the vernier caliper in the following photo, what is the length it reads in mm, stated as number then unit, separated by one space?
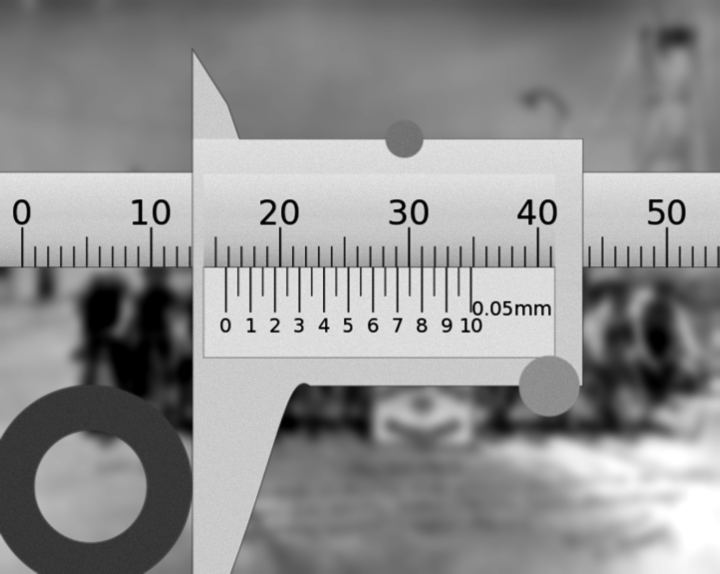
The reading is 15.8 mm
